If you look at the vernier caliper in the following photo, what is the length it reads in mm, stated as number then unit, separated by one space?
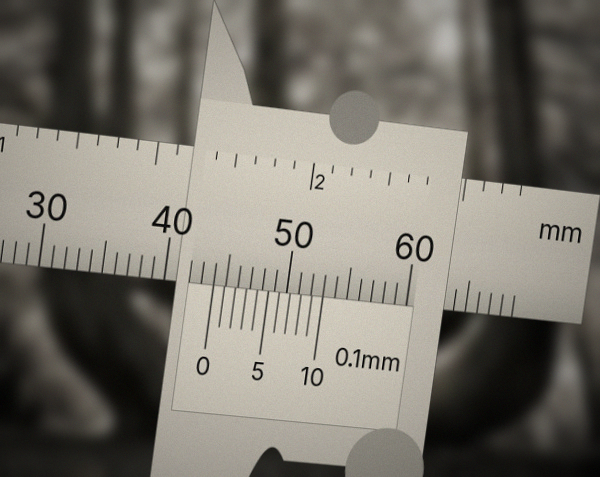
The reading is 44.0 mm
